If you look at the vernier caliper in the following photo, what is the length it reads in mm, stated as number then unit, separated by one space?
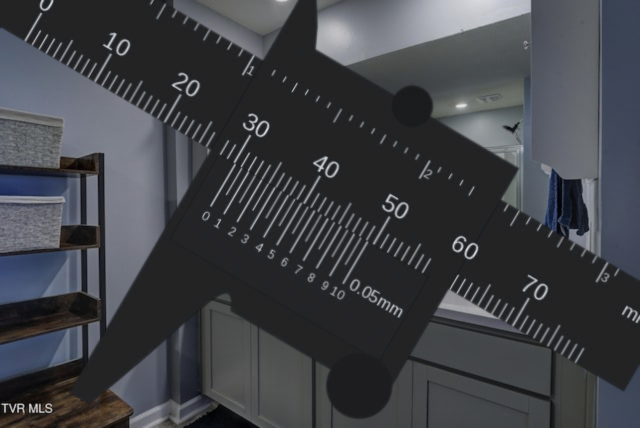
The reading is 30.2 mm
